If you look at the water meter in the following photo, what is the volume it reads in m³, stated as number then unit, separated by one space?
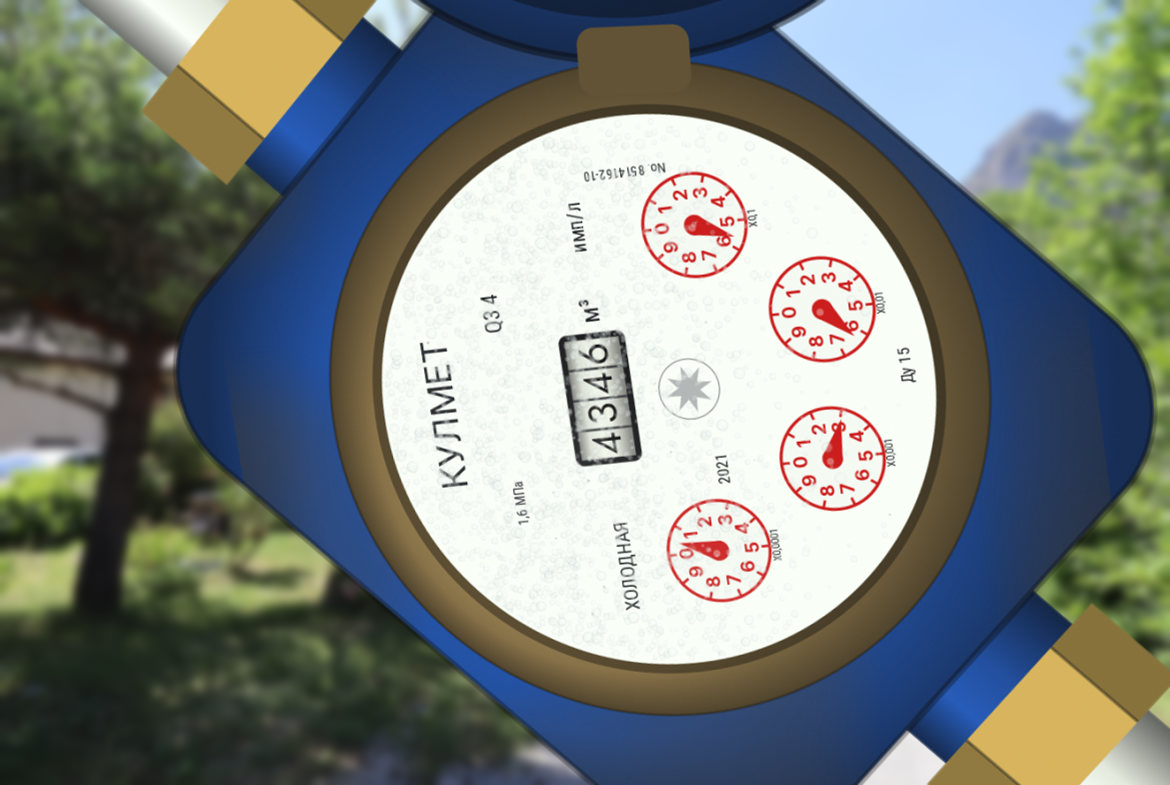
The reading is 4346.5630 m³
